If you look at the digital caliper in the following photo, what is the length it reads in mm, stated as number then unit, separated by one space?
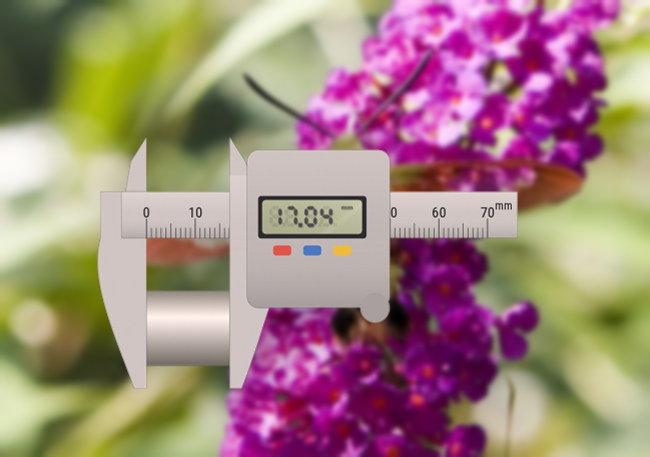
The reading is 17.04 mm
